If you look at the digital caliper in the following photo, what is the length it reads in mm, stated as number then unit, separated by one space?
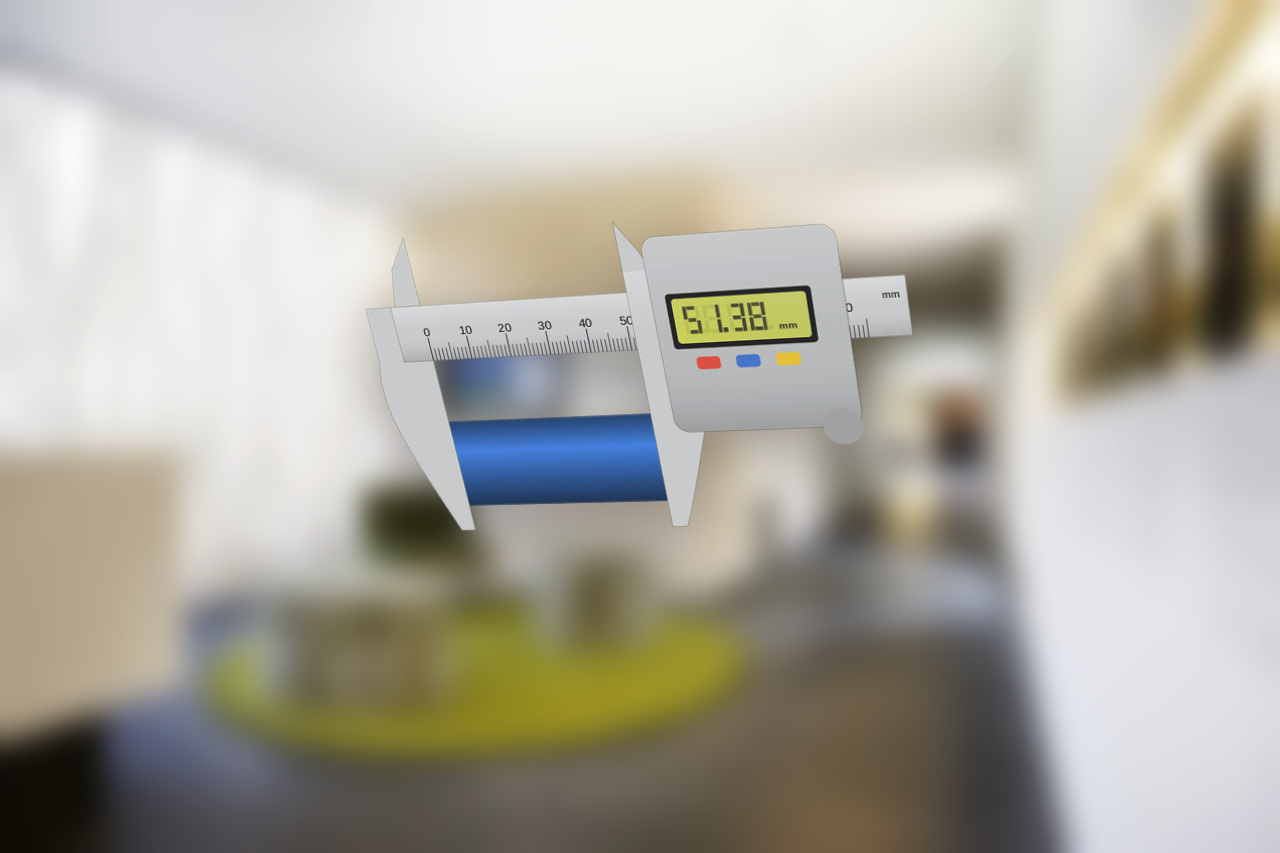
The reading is 51.38 mm
